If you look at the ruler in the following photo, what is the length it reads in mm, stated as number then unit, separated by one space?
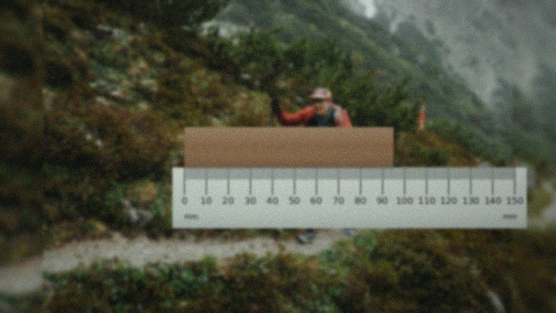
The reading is 95 mm
